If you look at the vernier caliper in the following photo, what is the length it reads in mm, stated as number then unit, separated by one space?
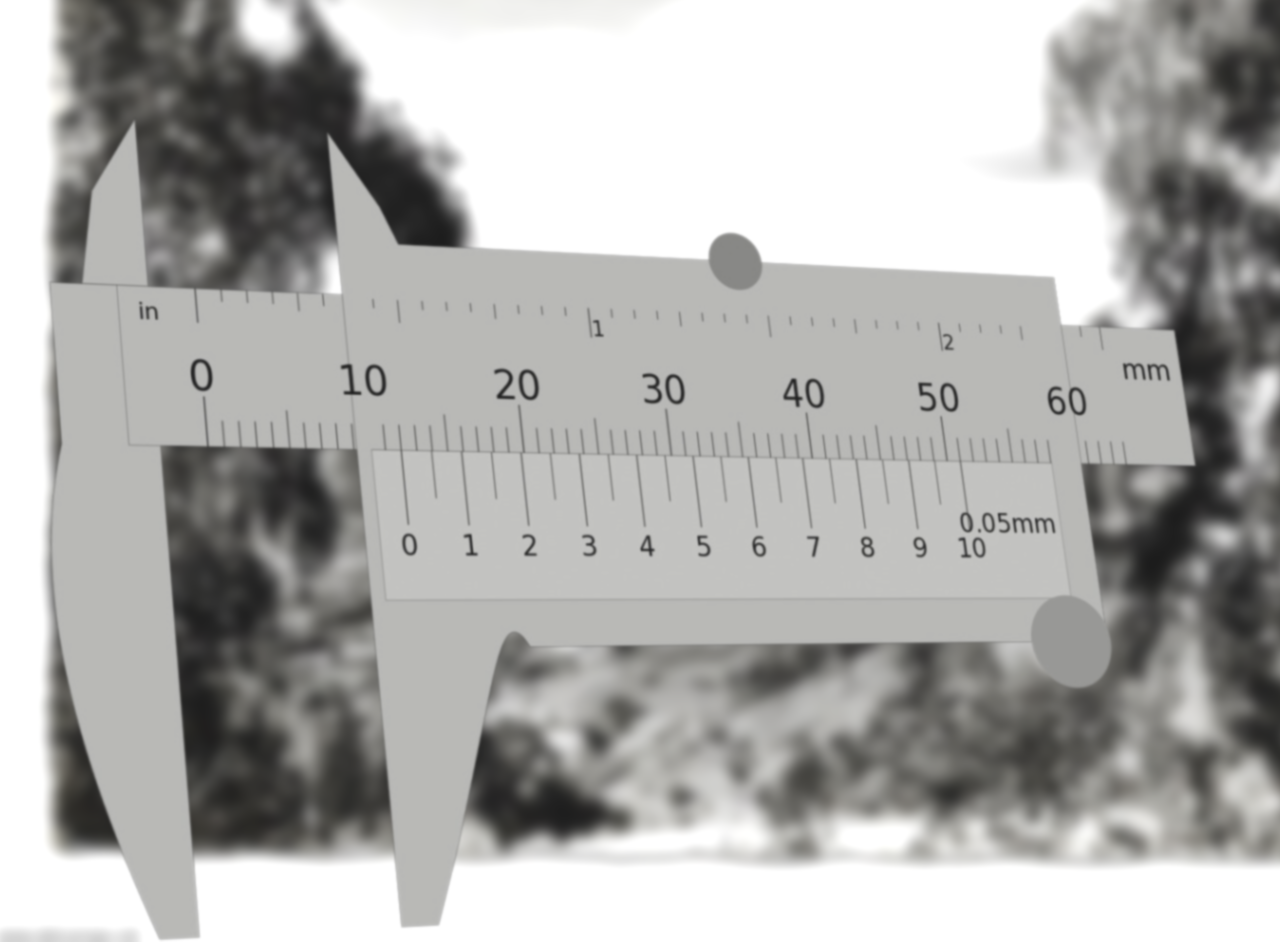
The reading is 12.0 mm
